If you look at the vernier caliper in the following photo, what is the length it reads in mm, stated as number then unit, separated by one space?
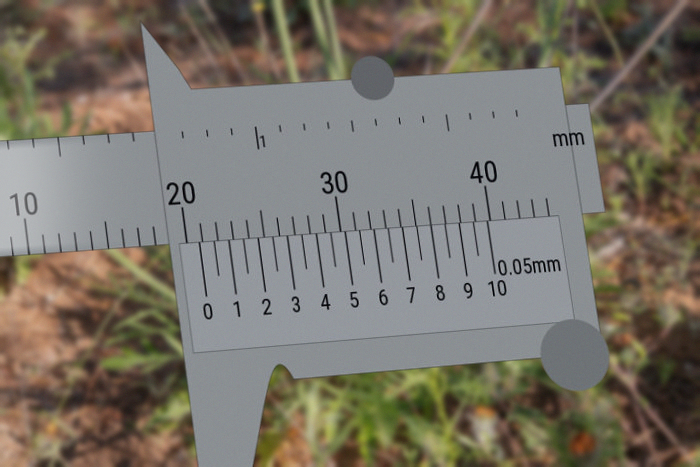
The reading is 20.8 mm
